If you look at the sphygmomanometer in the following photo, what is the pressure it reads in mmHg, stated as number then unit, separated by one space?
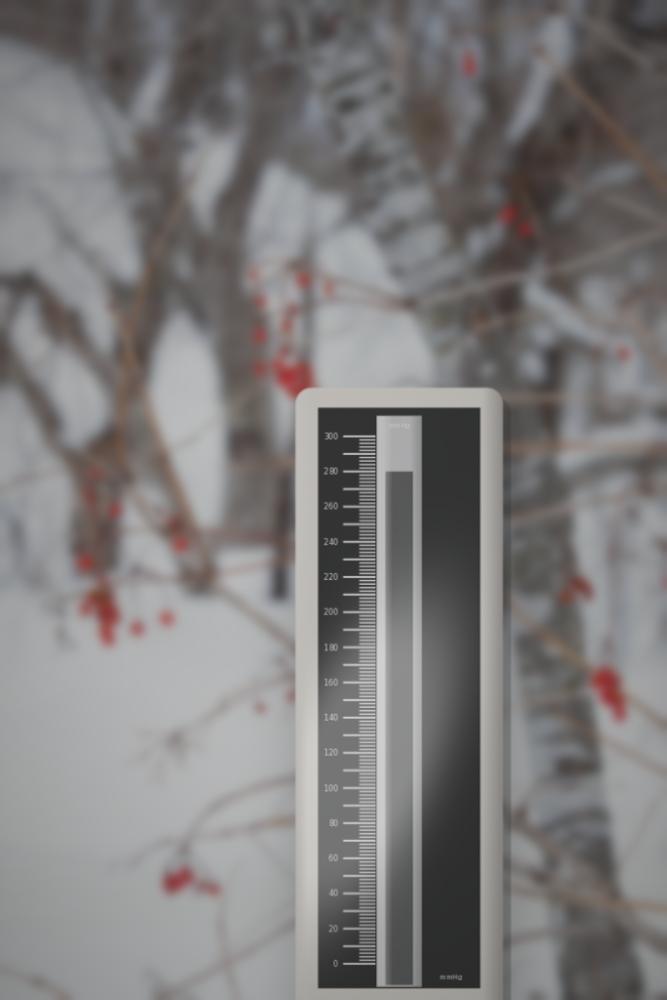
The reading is 280 mmHg
